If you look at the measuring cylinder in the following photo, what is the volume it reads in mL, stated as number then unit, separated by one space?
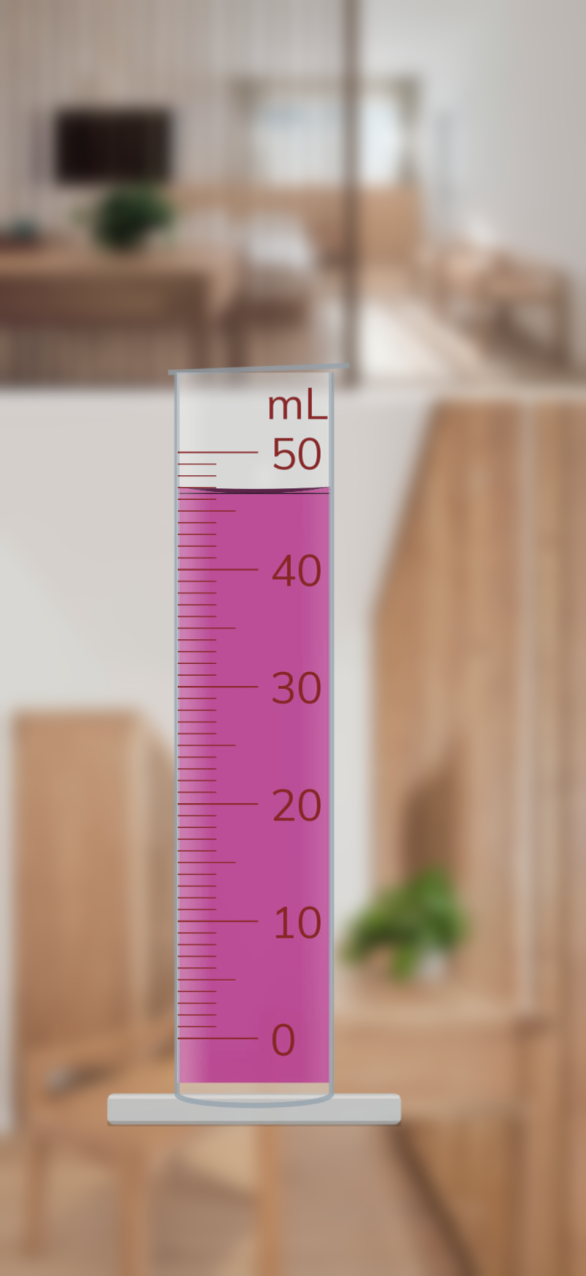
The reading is 46.5 mL
